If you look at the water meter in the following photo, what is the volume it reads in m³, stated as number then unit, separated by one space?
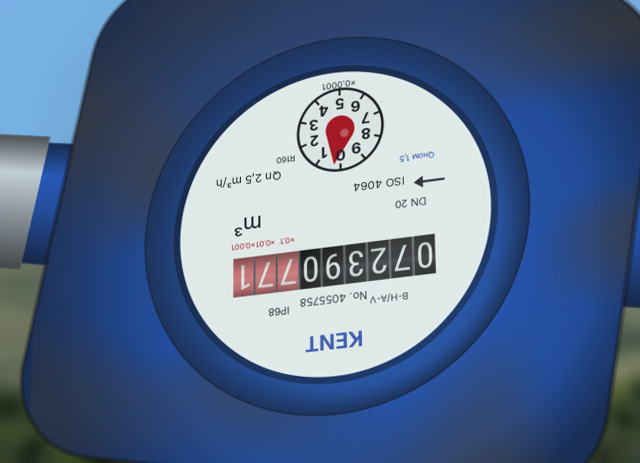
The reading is 72390.7710 m³
